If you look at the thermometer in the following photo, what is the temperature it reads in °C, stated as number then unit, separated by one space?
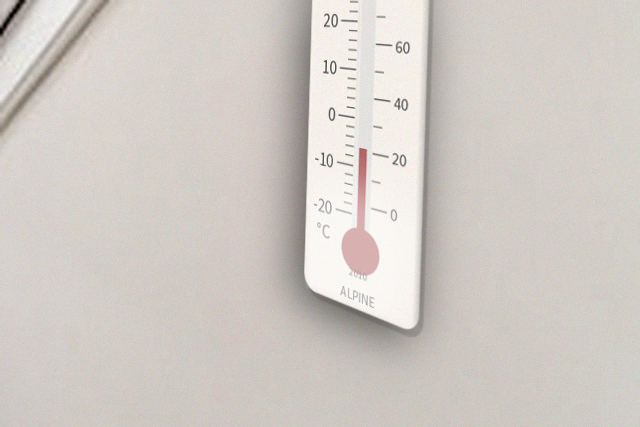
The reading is -6 °C
